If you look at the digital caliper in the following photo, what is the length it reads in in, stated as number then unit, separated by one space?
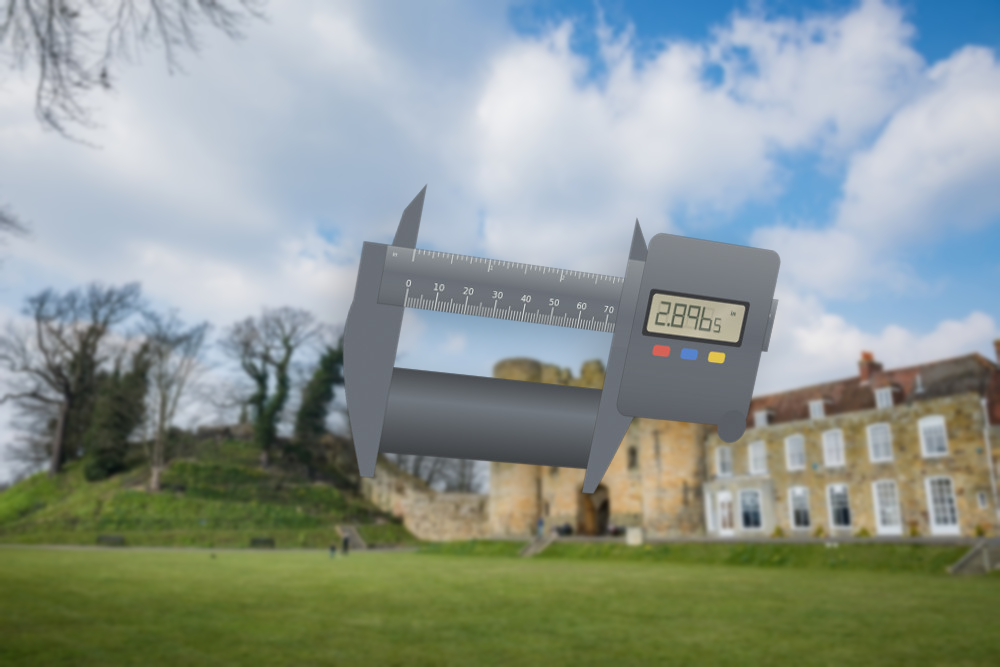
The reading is 2.8965 in
